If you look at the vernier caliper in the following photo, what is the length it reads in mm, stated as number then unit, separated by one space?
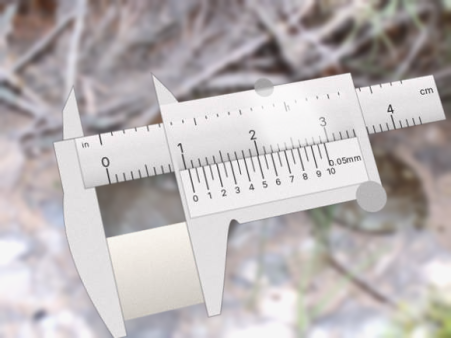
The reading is 10.4 mm
